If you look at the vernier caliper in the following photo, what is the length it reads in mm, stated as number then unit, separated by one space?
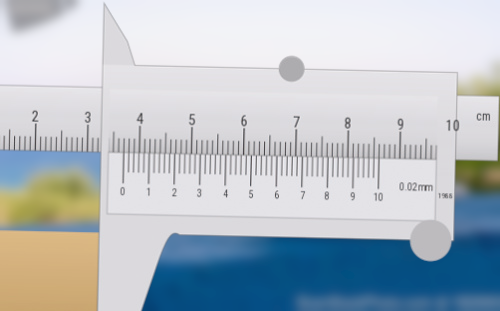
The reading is 37.0 mm
